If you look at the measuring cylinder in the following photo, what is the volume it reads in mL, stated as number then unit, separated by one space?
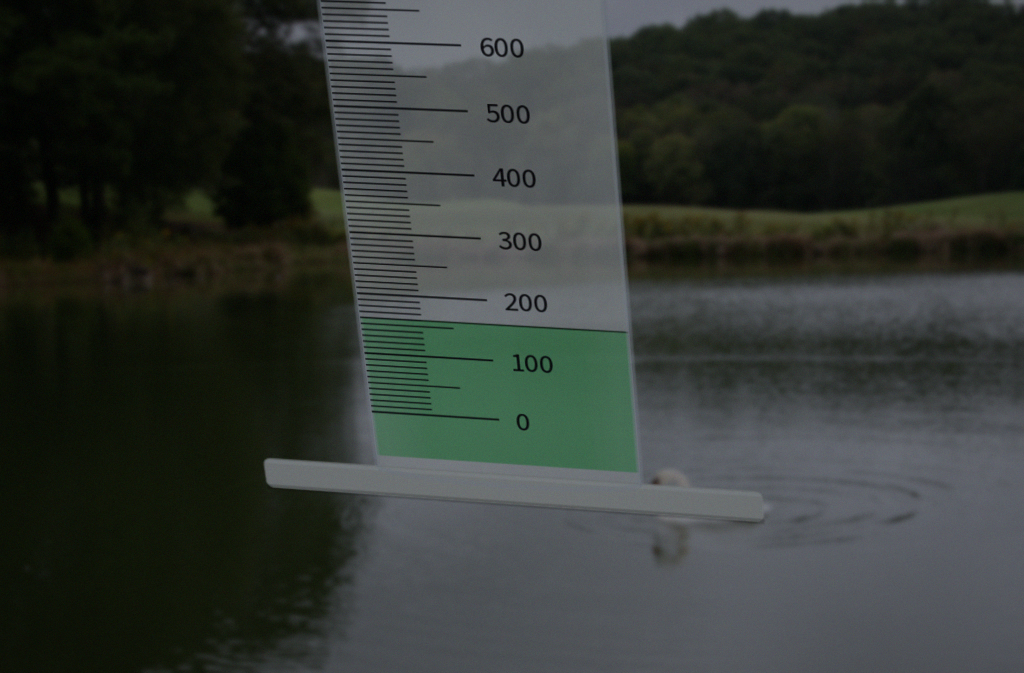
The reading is 160 mL
